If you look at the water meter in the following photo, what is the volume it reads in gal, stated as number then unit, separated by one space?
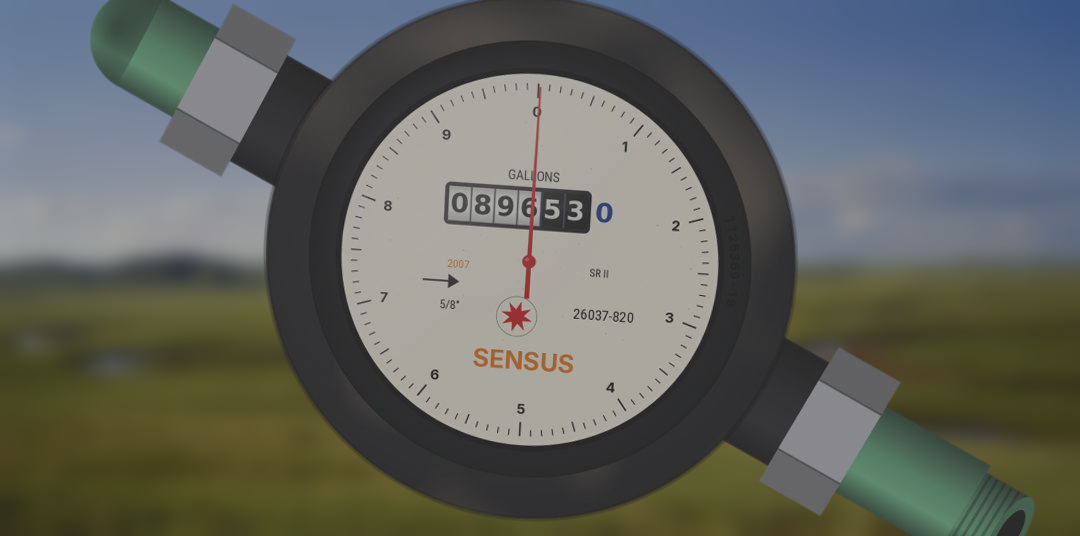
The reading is 896530.0 gal
